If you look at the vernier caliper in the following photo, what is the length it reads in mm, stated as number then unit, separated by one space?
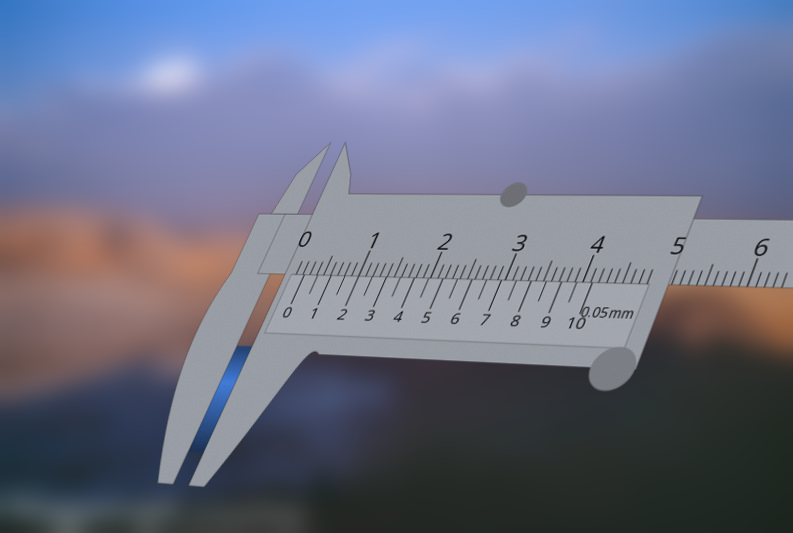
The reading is 2.2 mm
